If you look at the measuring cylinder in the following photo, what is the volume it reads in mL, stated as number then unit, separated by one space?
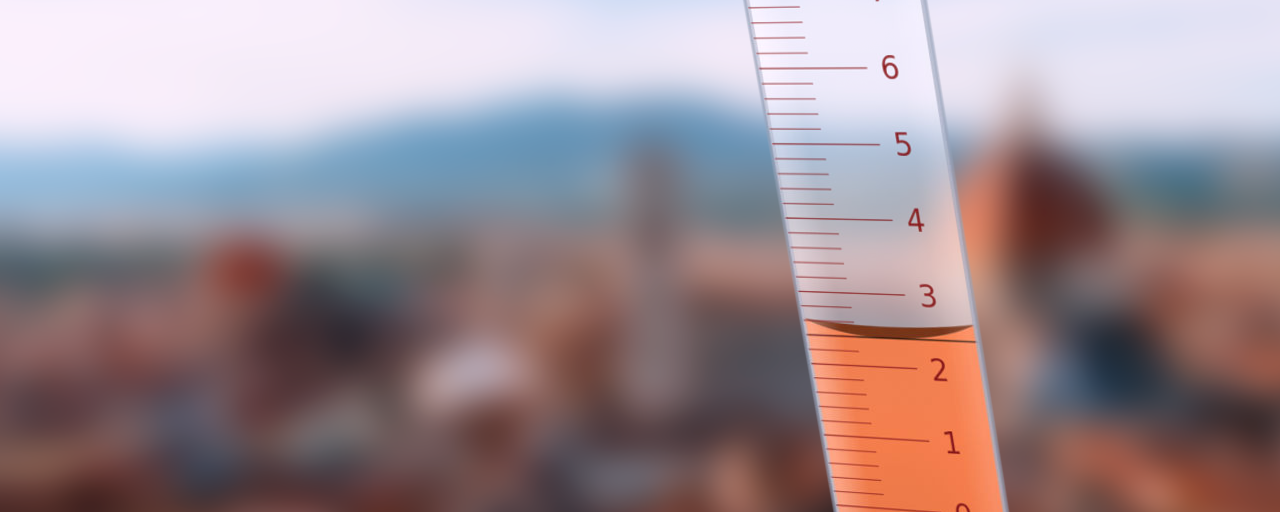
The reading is 2.4 mL
